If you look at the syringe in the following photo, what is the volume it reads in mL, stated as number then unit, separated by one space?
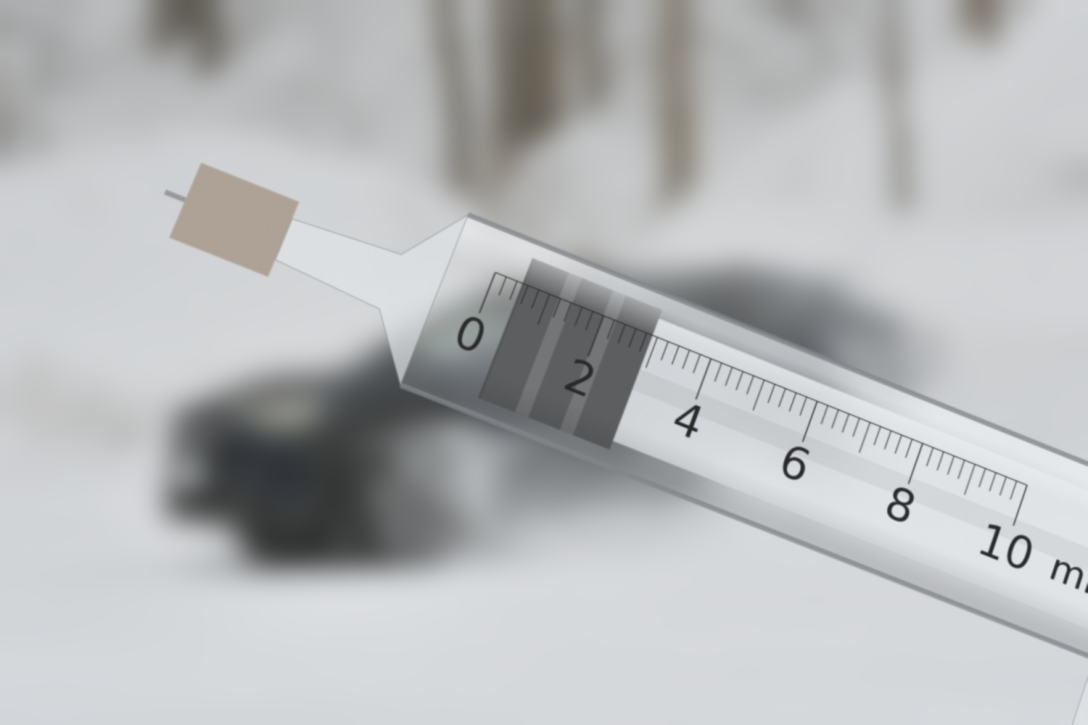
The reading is 0.5 mL
